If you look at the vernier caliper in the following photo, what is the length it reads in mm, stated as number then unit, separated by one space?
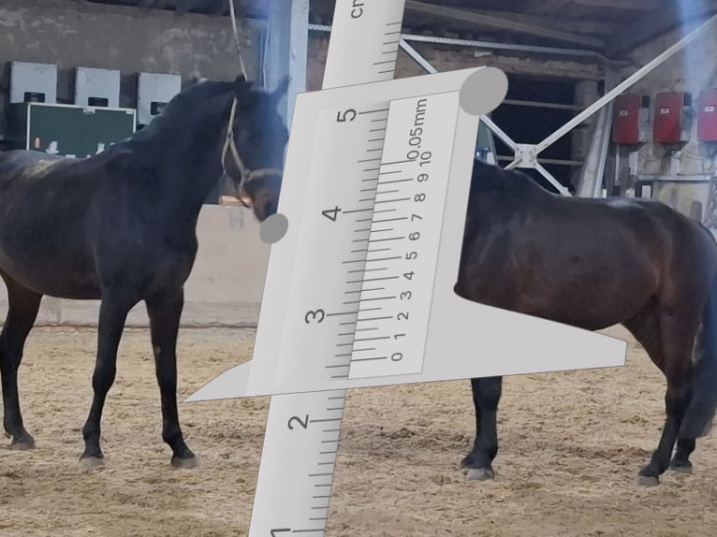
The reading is 25.4 mm
